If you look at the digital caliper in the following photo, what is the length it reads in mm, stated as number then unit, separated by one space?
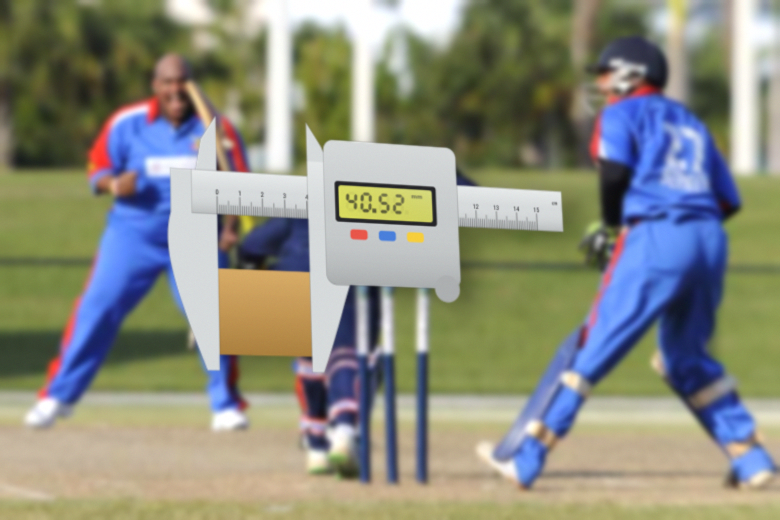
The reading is 40.52 mm
